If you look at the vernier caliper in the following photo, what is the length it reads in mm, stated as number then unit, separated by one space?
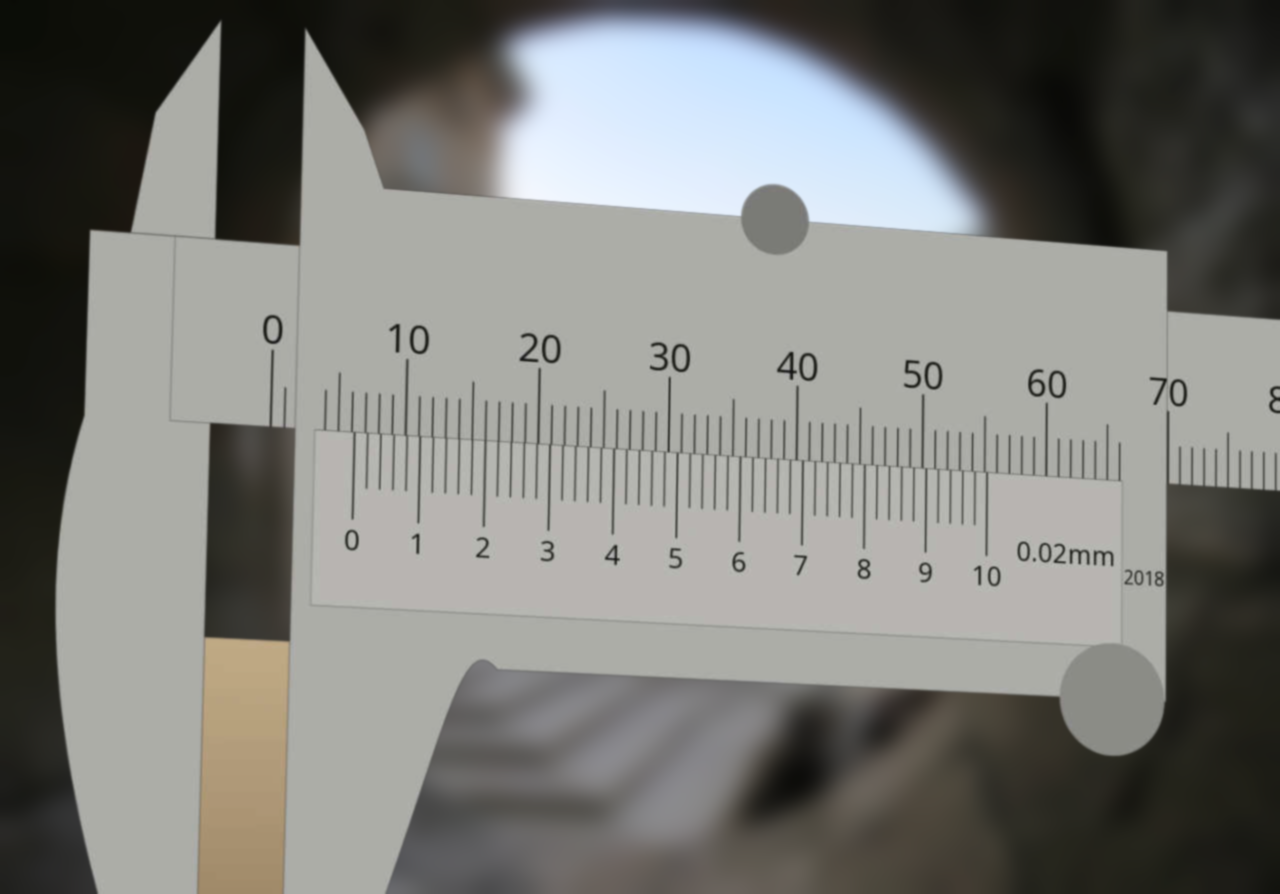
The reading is 6.2 mm
